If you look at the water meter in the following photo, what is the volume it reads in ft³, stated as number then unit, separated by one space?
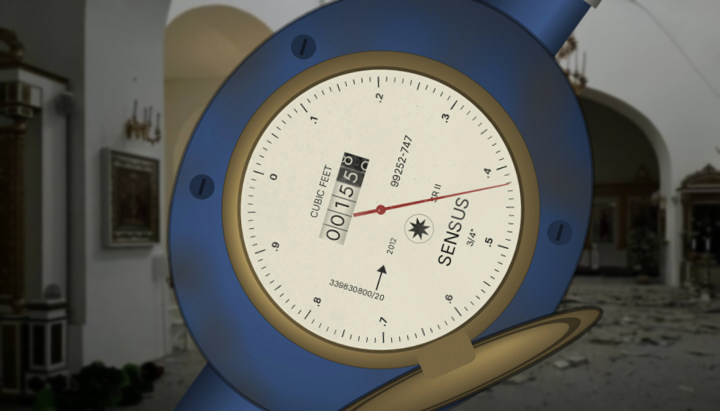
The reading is 1558.42 ft³
